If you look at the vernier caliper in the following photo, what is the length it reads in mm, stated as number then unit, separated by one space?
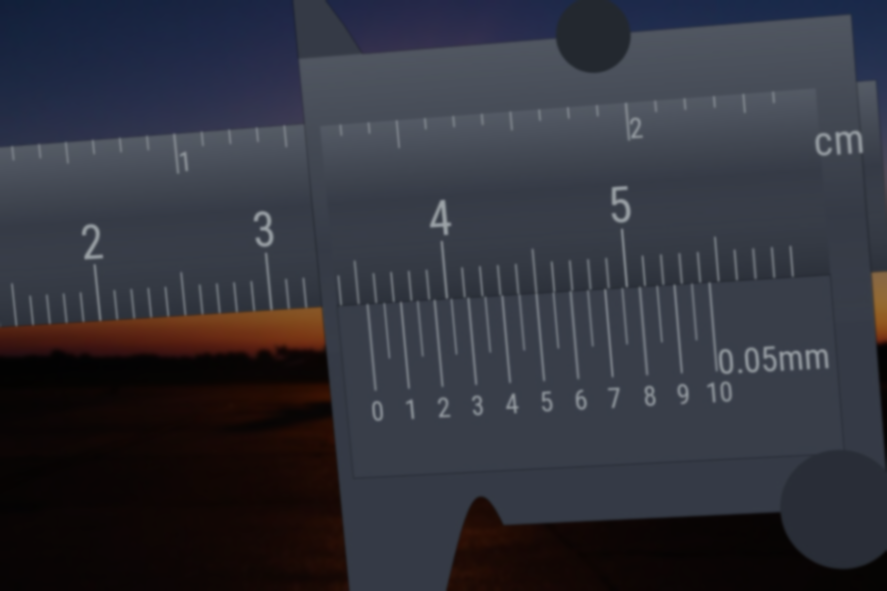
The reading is 35.5 mm
